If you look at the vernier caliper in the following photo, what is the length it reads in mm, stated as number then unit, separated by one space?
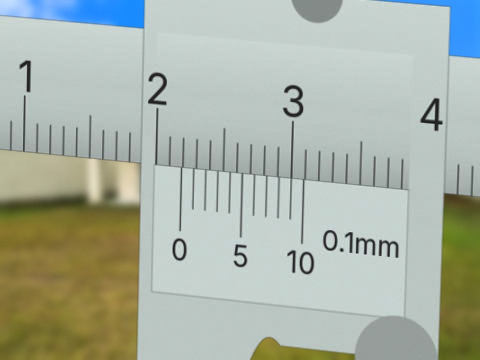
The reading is 21.9 mm
